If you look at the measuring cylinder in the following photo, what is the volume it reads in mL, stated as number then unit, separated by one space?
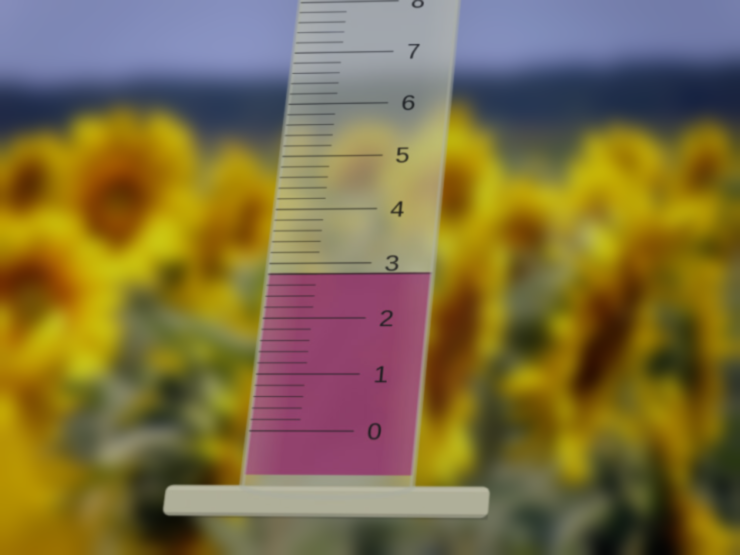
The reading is 2.8 mL
